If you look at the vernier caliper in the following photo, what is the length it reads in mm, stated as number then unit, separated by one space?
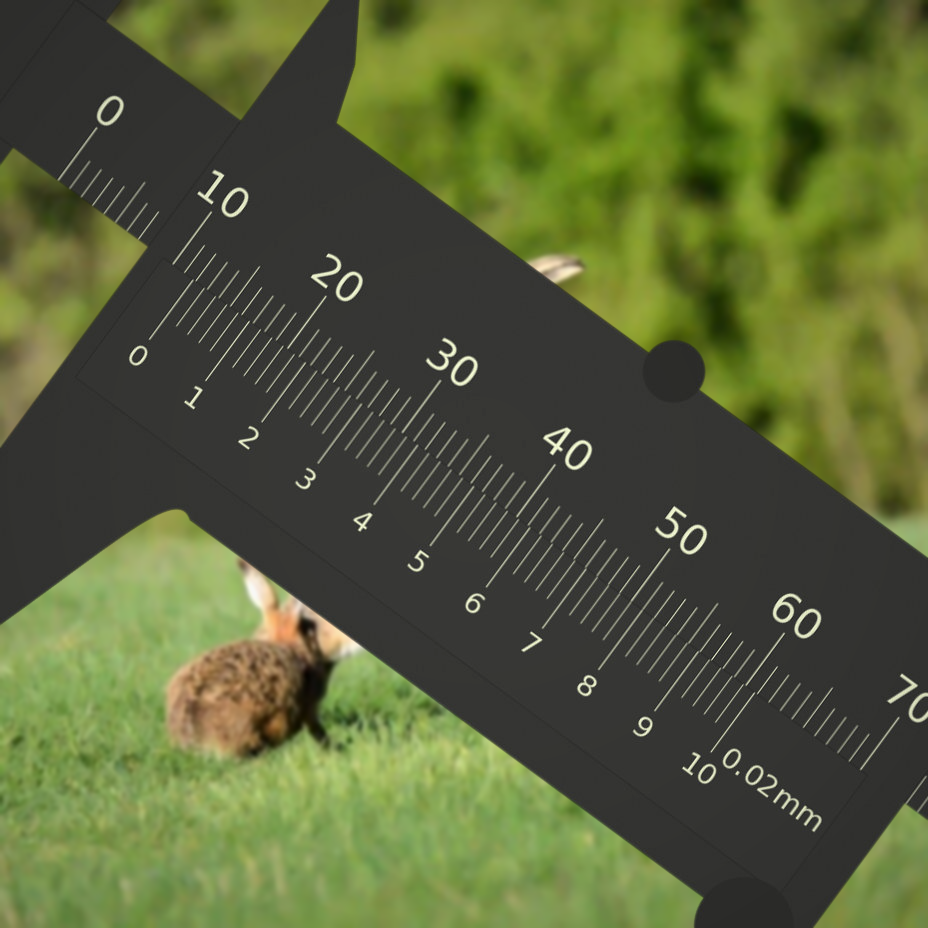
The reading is 11.8 mm
